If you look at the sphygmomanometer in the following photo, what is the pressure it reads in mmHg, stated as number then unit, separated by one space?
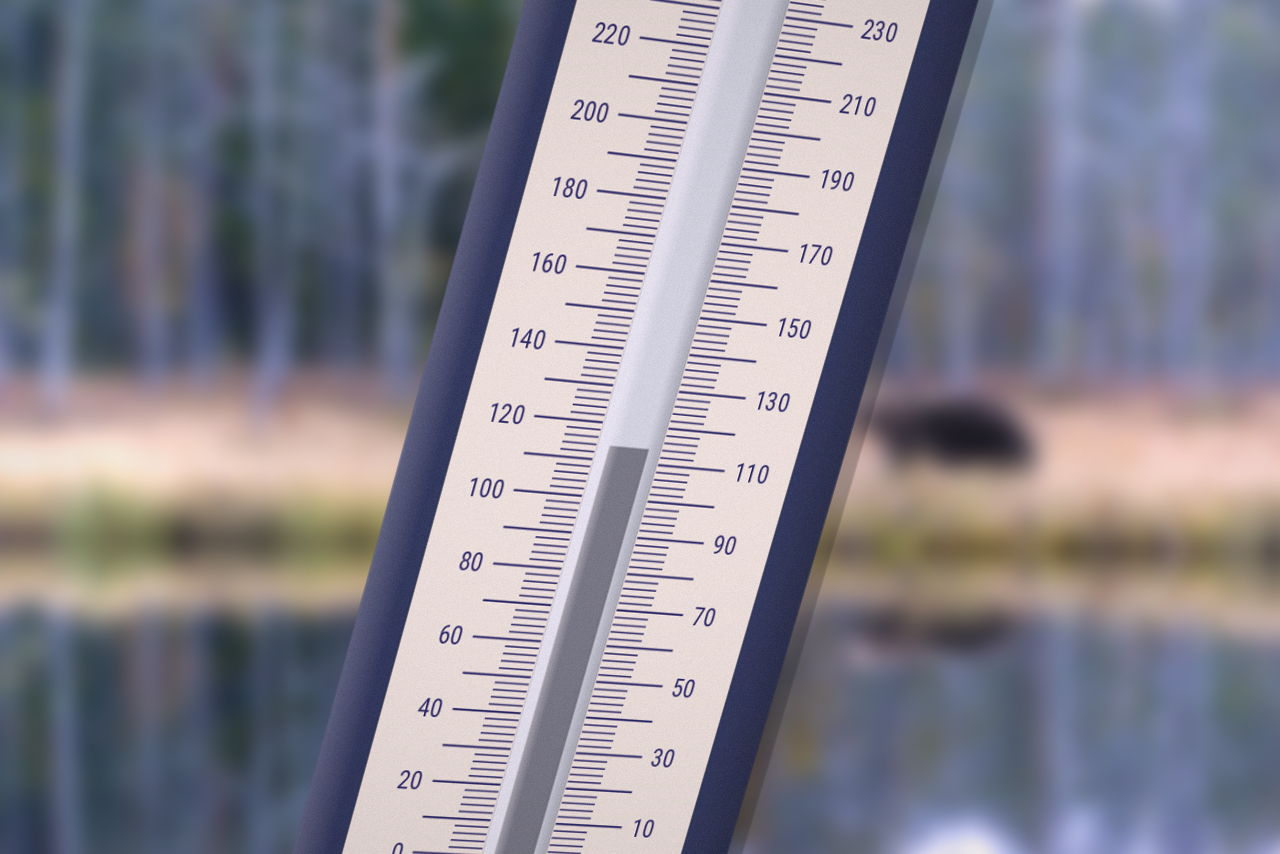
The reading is 114 mmHg
